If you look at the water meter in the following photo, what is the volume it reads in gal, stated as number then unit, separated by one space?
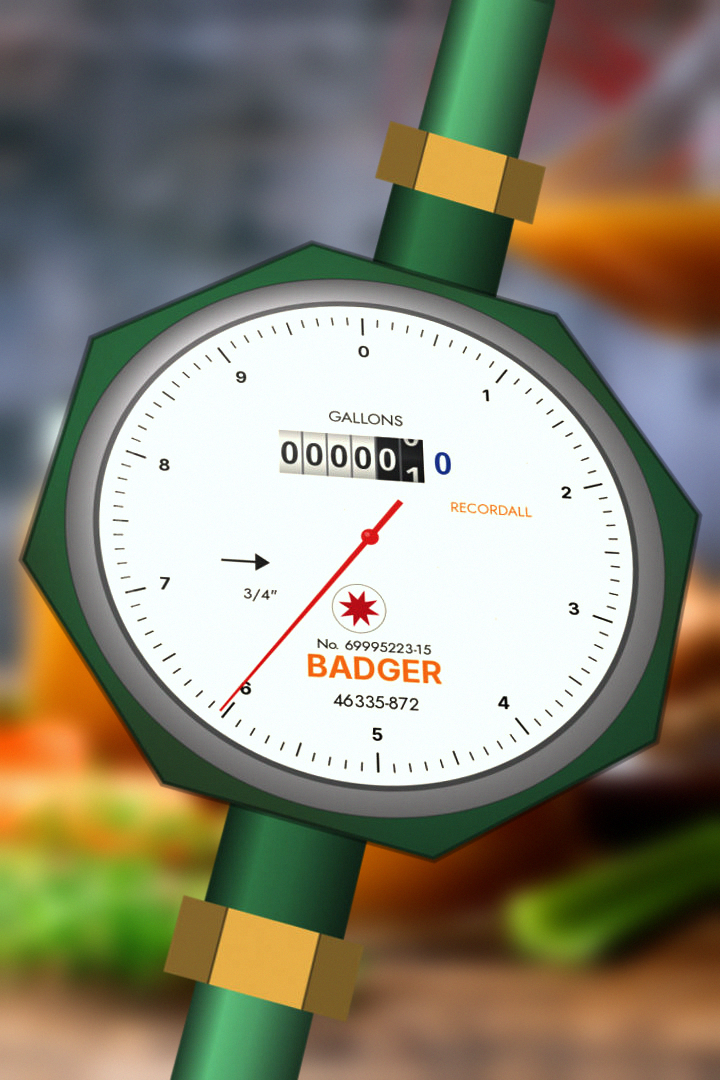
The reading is 6.0 gal
